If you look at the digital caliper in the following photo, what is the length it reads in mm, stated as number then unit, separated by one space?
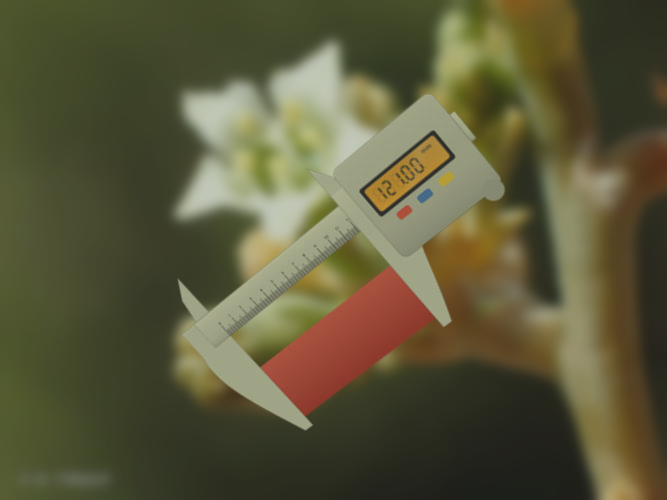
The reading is 121.00 mm
